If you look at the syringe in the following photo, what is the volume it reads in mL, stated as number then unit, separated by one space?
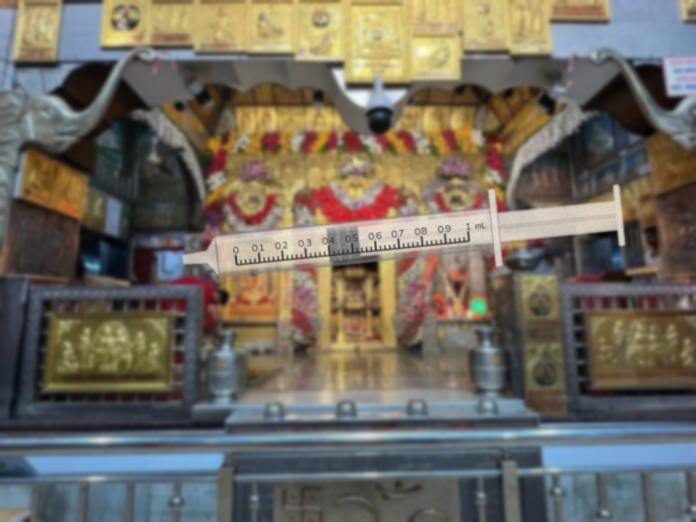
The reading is 0.4 mL
